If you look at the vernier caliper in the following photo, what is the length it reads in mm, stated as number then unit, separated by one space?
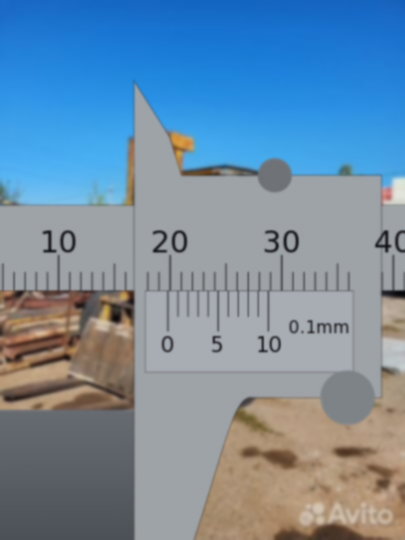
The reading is 19.8 mm
